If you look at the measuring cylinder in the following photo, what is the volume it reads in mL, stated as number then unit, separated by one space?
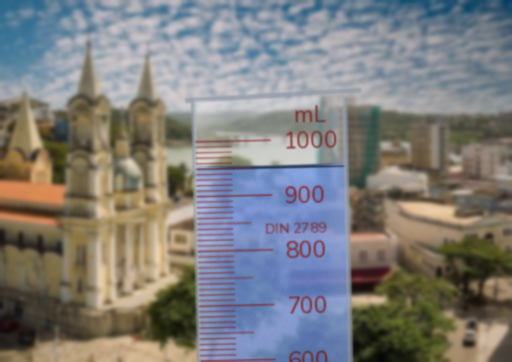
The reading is 950 mL
